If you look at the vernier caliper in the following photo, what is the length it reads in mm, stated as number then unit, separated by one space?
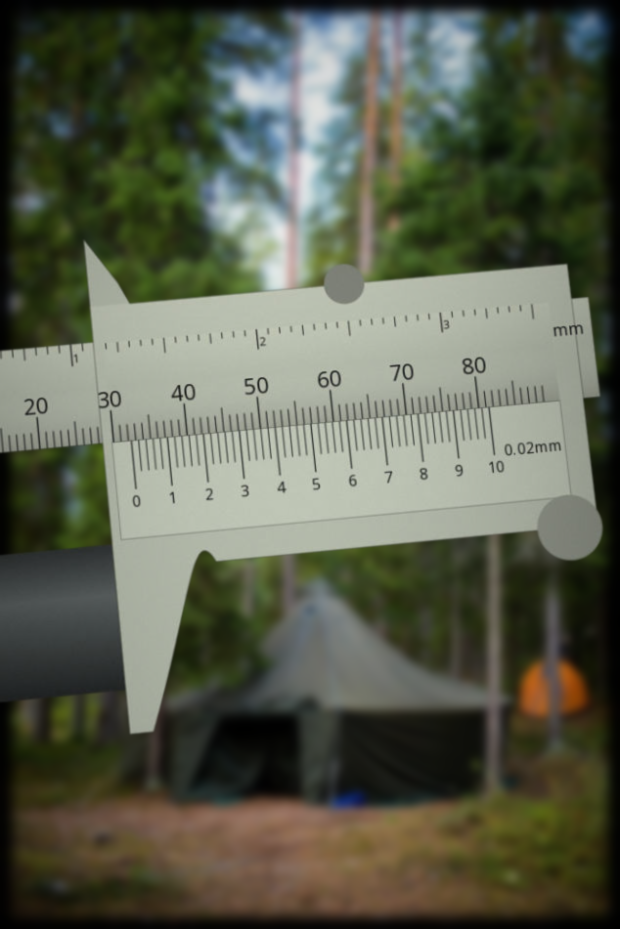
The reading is 32.4 mm
